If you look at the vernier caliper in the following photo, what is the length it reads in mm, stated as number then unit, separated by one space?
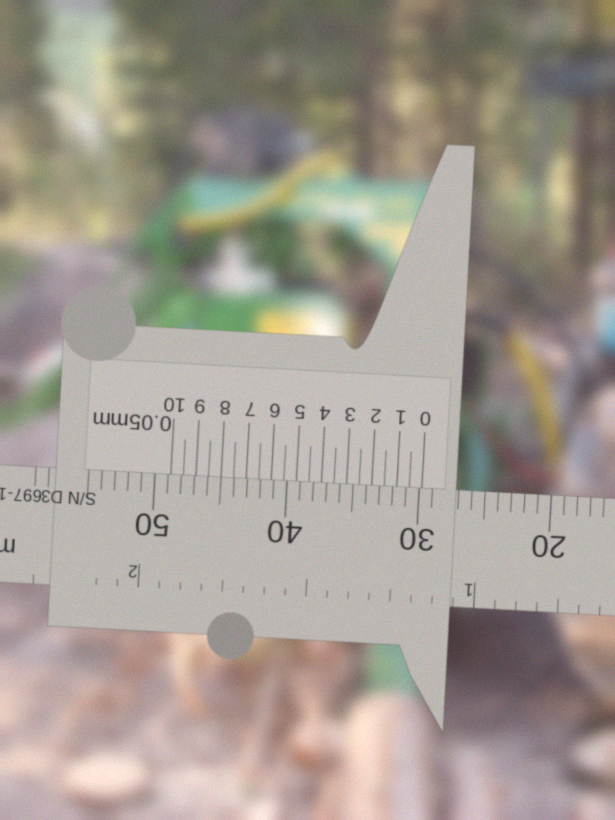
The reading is 29.8 mm
